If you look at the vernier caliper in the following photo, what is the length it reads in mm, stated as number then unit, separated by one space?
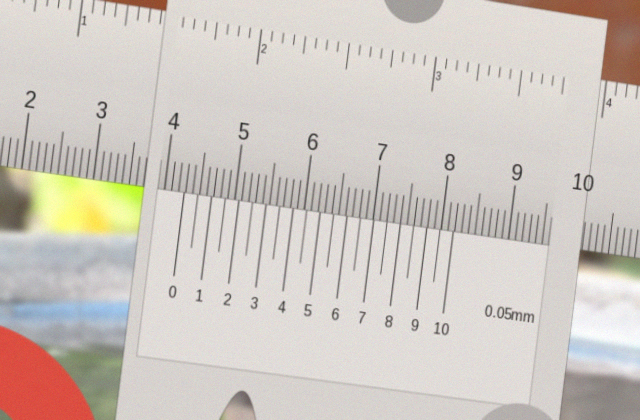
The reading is 42.8 mm
